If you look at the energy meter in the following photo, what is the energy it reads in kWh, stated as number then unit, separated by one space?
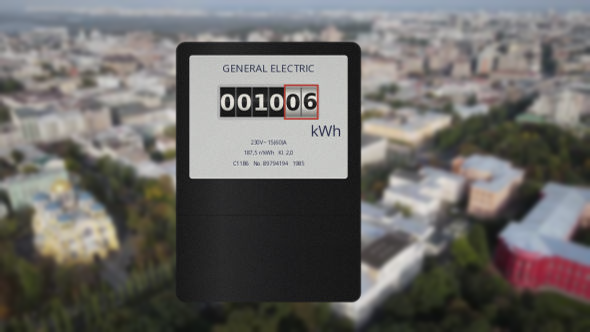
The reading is 10.06 kWh
